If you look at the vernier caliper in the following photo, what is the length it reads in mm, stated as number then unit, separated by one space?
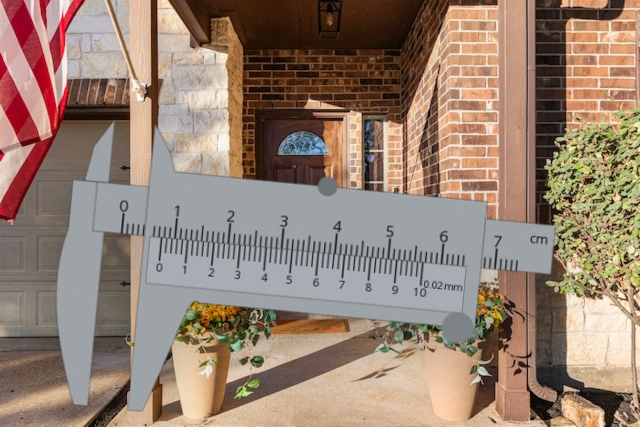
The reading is 7.5 mm
